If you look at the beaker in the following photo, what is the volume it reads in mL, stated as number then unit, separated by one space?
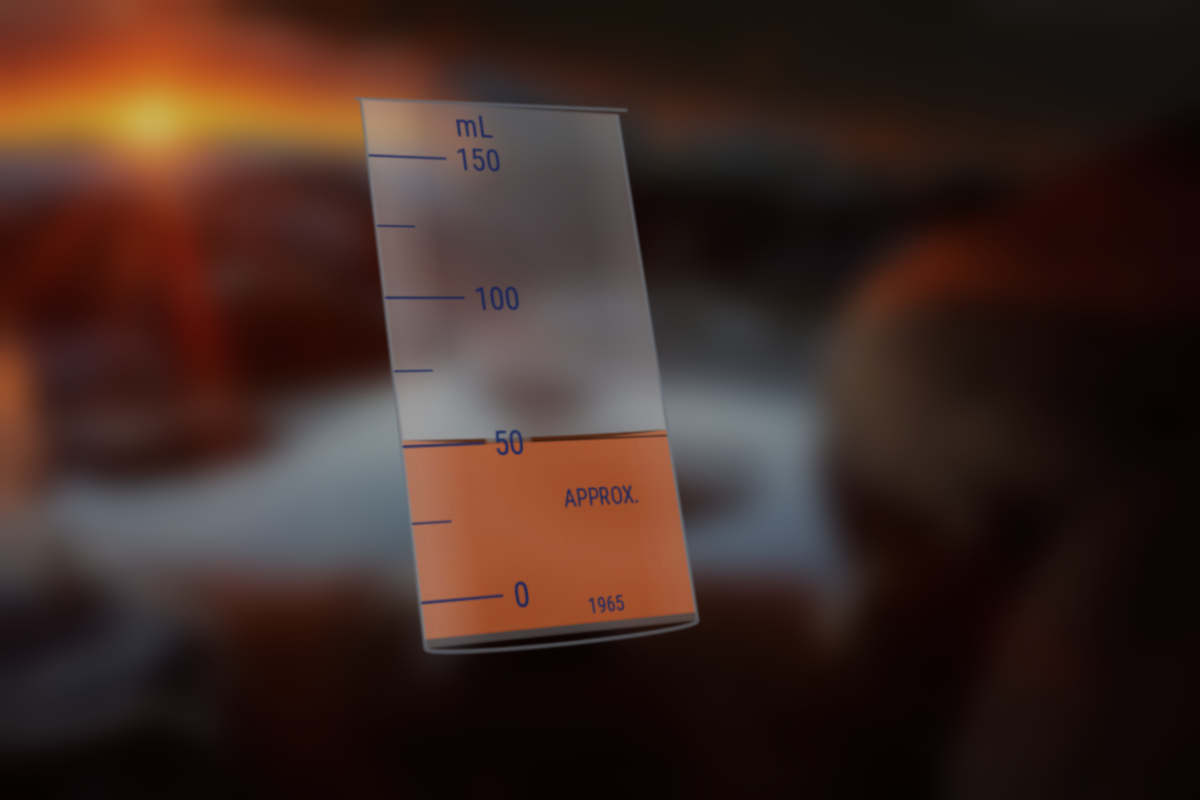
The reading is 50 mL
